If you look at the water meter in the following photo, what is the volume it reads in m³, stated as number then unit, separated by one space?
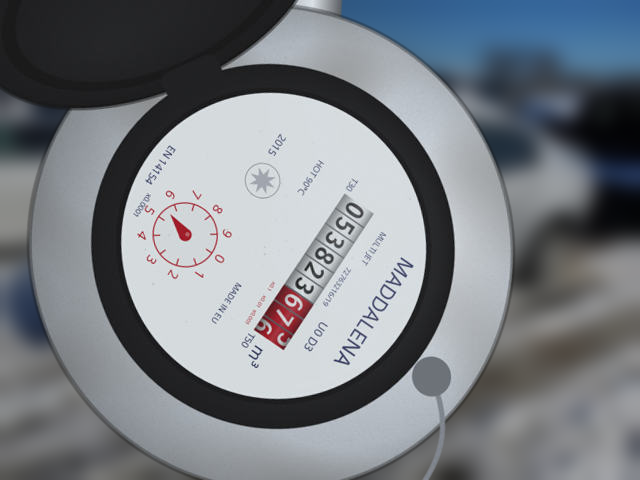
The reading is 53823.6755 m³
